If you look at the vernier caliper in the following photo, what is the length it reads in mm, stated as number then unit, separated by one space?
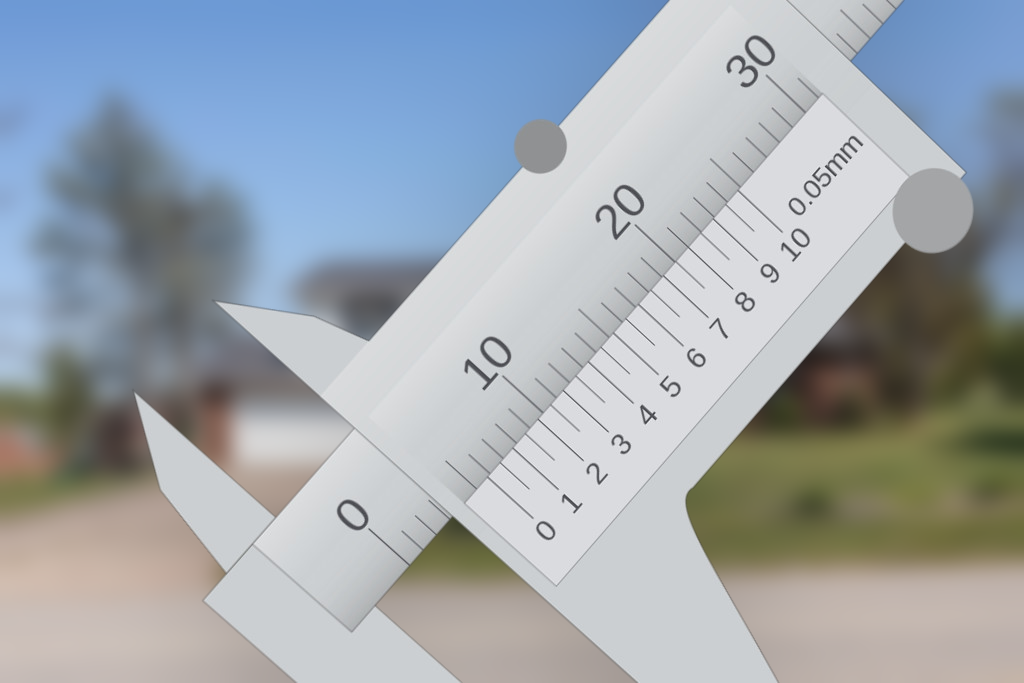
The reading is 5.8 mm
